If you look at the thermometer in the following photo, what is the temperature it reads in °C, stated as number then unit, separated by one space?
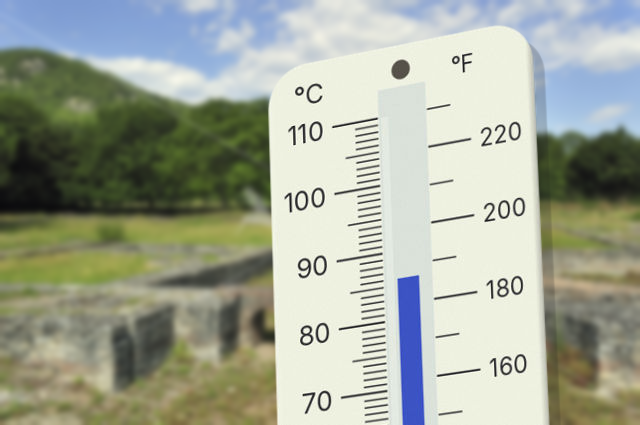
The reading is 86 °C
